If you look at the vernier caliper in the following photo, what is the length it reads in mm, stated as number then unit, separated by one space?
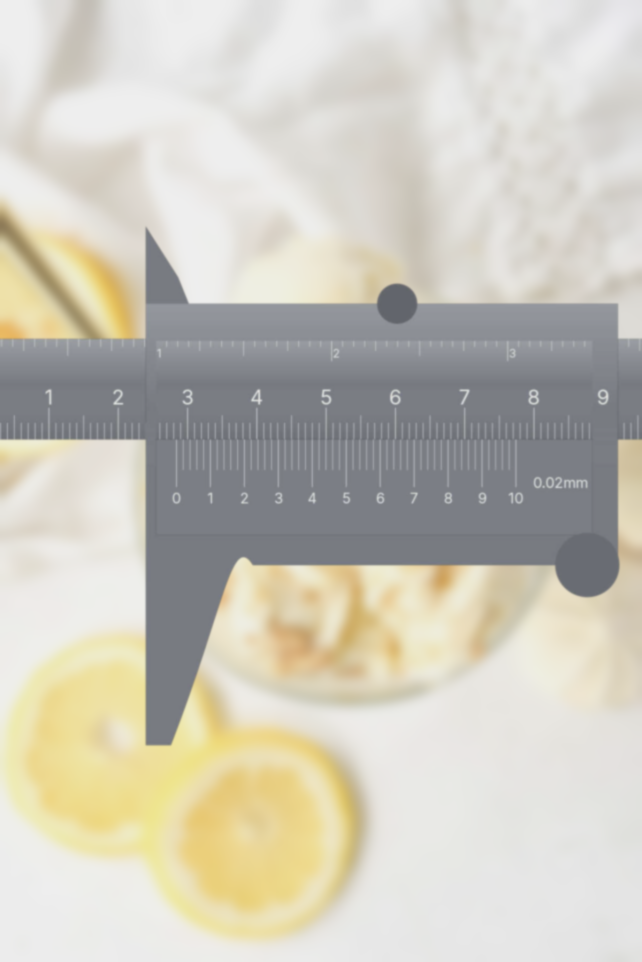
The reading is 28.4 mm
